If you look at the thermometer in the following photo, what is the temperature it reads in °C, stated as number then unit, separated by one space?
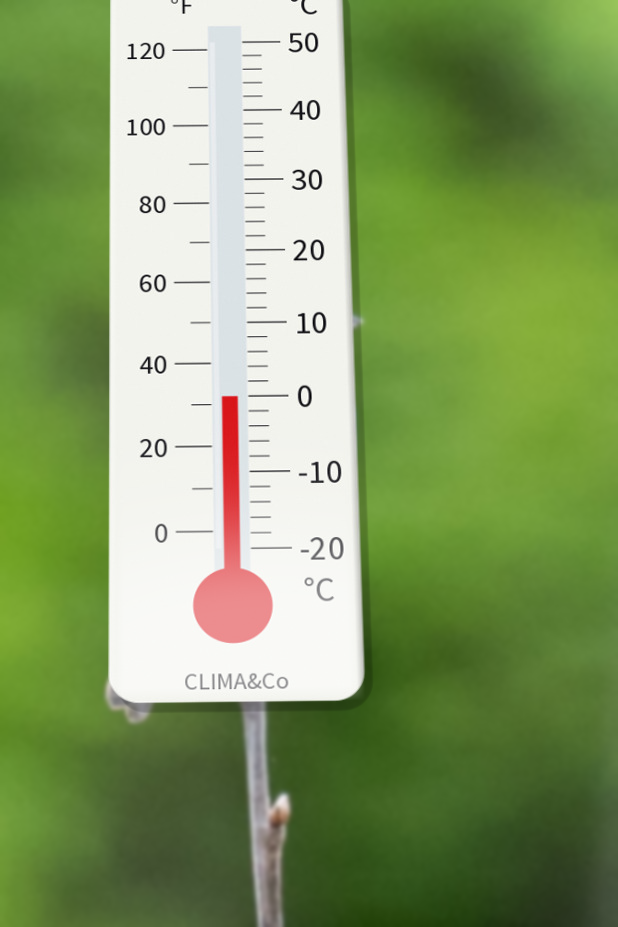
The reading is 0 °C
